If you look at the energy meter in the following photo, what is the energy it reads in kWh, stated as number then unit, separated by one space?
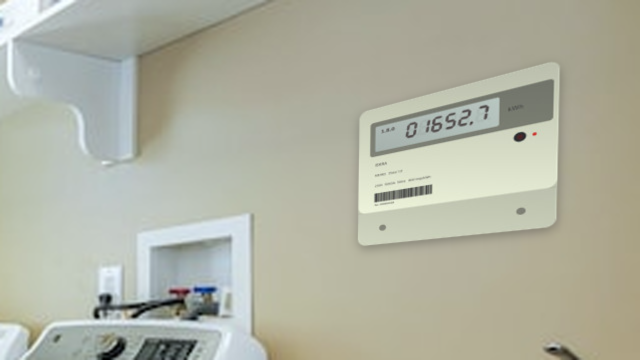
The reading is 1652.7 kWh
